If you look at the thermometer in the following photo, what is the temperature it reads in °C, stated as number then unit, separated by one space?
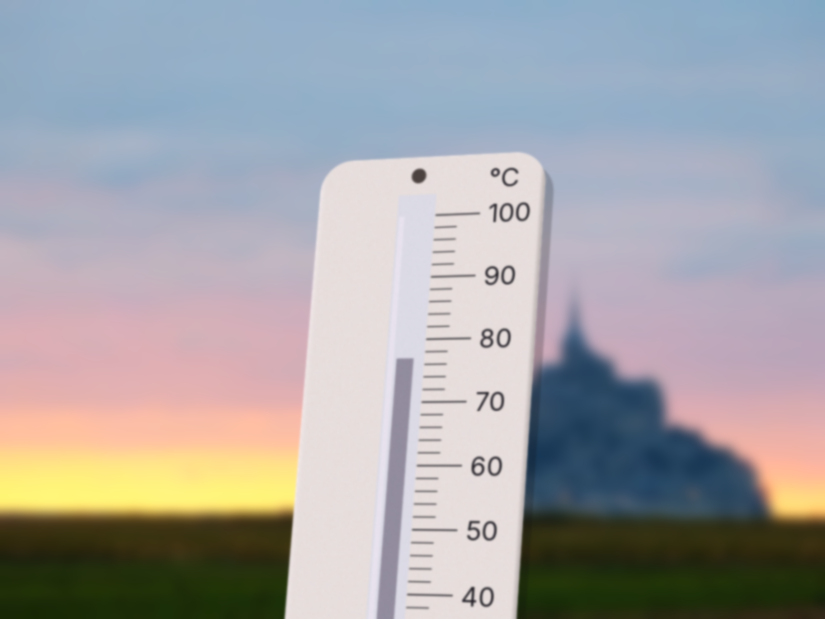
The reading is 77 °C
